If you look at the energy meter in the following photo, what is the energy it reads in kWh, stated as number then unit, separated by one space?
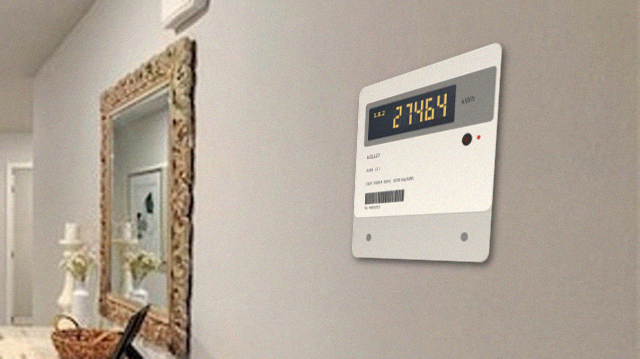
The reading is 27464 kWh
